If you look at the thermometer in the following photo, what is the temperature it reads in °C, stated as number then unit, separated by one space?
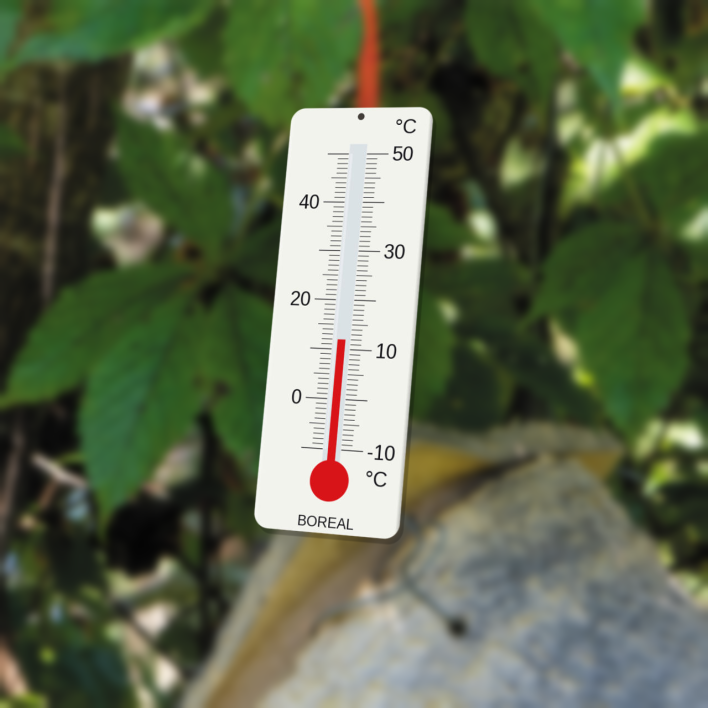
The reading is 12 °C
